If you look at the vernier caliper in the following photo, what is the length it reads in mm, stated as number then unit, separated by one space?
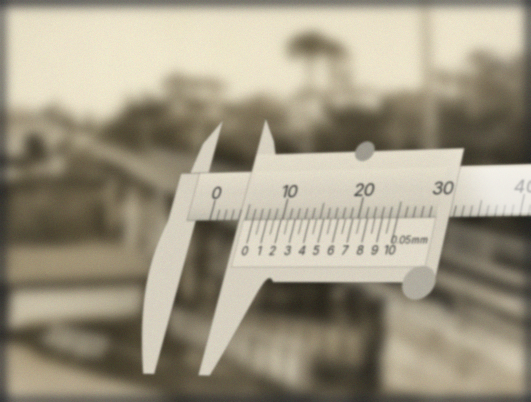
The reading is 6.0 mm
